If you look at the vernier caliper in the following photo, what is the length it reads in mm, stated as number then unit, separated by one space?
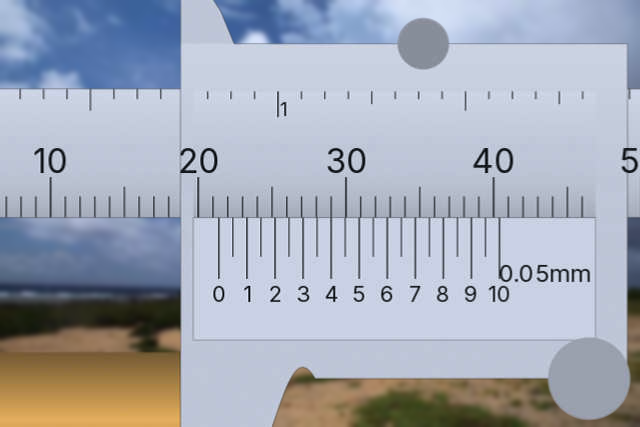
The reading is 21.4 mm
